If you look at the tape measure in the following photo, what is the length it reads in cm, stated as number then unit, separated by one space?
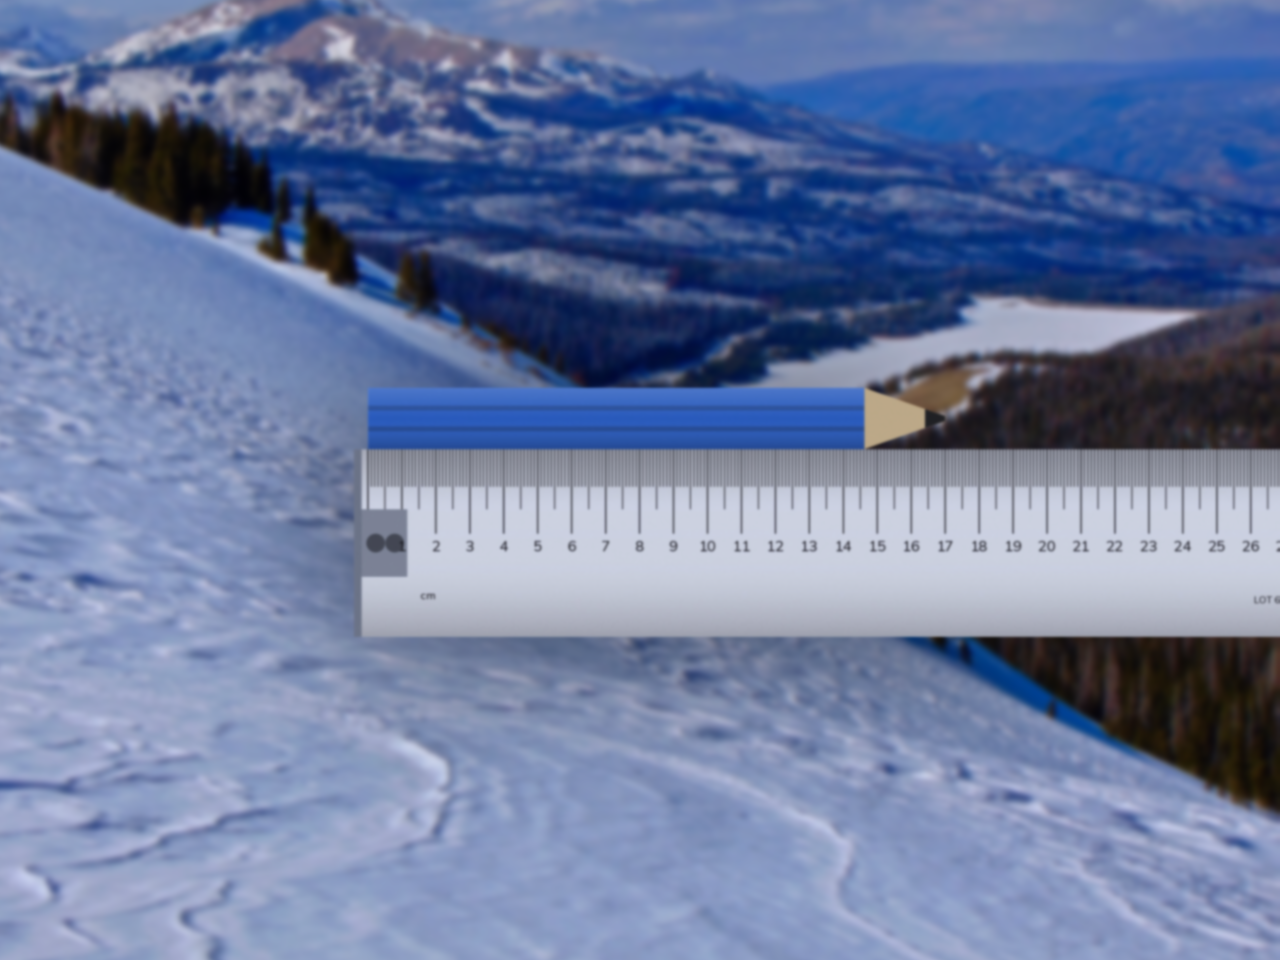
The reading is 17 cm
